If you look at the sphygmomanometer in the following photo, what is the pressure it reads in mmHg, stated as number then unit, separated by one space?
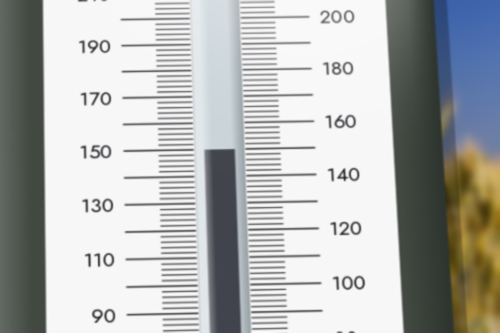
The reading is 150 mmHg
